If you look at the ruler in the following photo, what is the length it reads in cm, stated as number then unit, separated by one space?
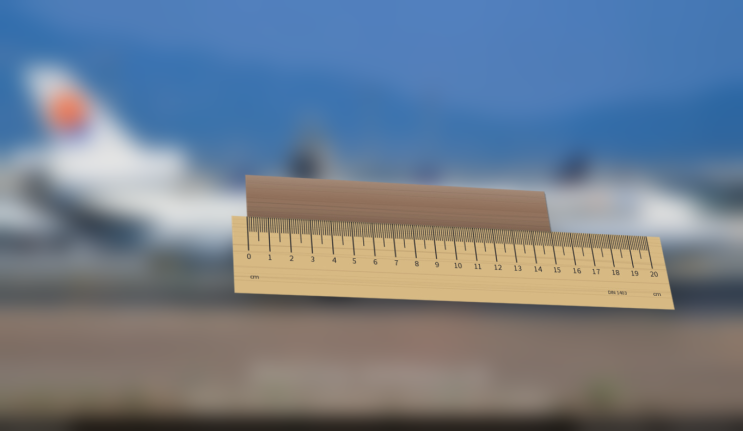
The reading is 15 cm
